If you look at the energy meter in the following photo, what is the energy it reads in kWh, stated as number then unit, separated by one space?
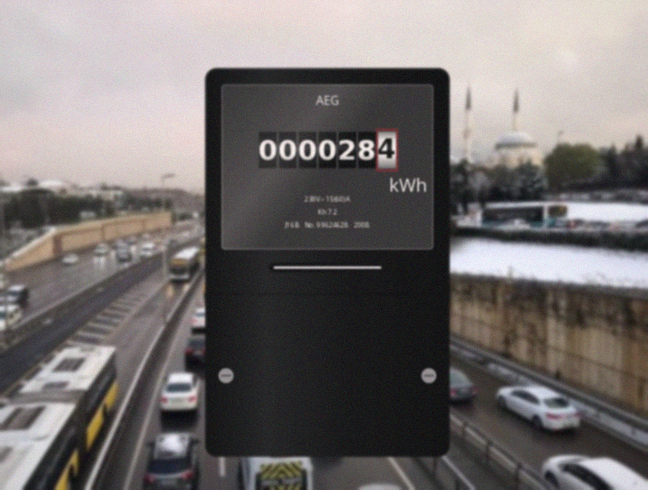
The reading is 28.4 kWh
